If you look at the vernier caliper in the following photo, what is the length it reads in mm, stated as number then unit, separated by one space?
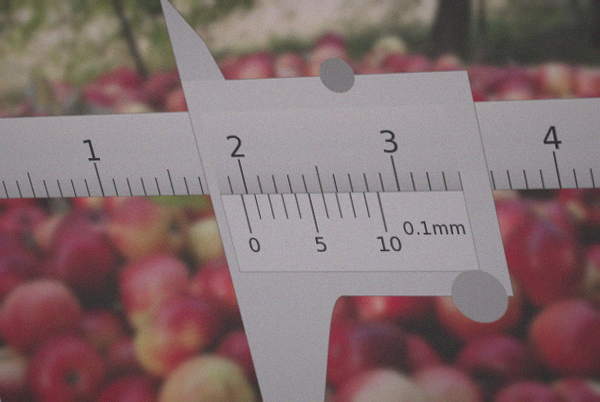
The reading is 19.6 mm
